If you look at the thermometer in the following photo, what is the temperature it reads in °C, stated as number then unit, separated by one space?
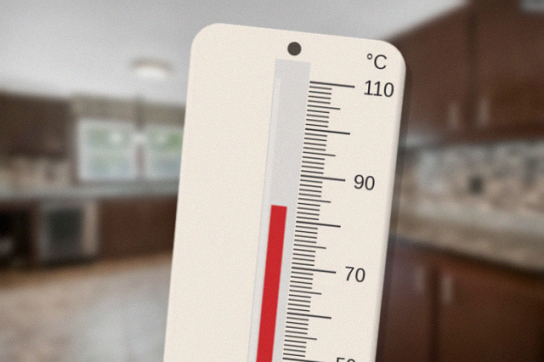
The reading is 83 °C
